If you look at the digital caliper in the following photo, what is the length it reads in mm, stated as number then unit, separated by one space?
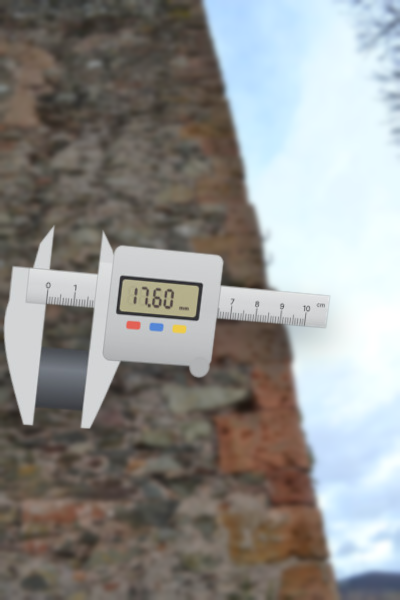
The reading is 17.60 mm
